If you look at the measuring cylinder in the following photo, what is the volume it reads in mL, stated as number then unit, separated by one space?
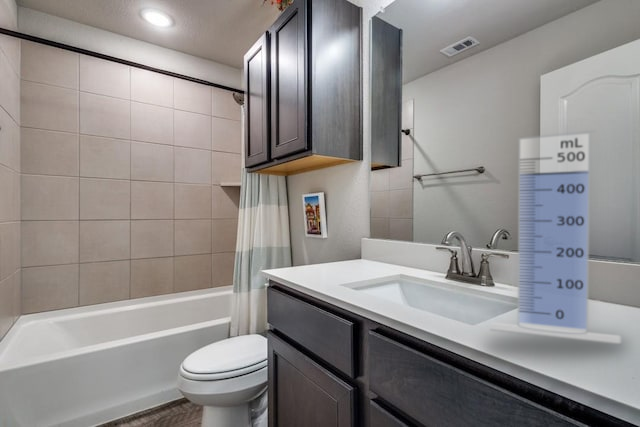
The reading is 450 mL
